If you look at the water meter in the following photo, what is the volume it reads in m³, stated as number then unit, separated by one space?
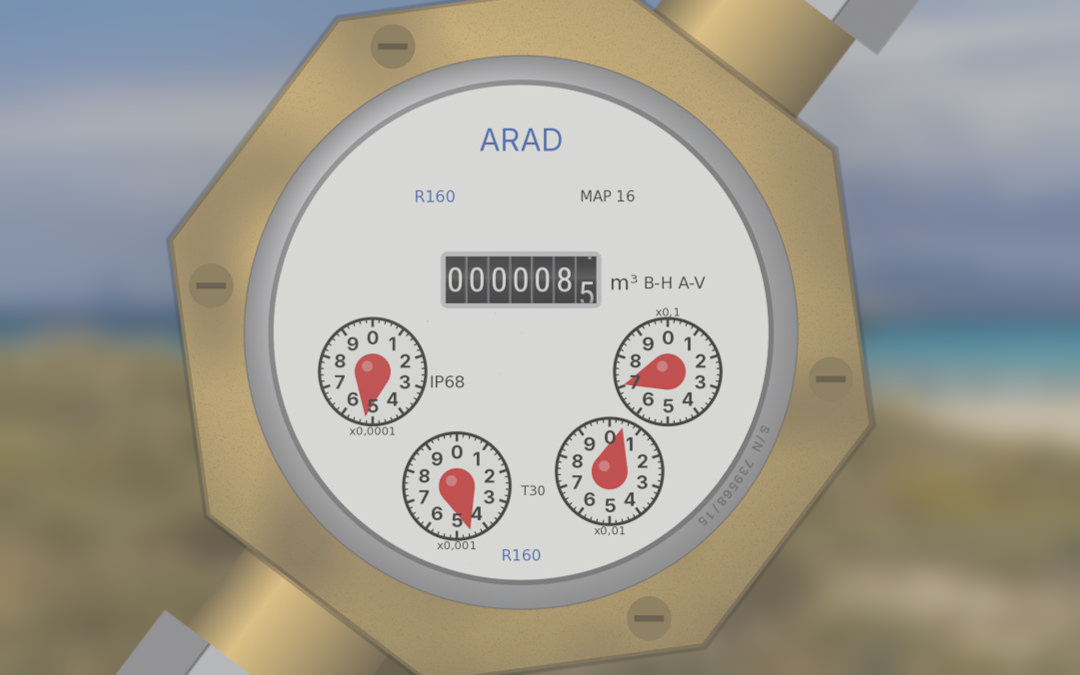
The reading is 84.7045 m³
